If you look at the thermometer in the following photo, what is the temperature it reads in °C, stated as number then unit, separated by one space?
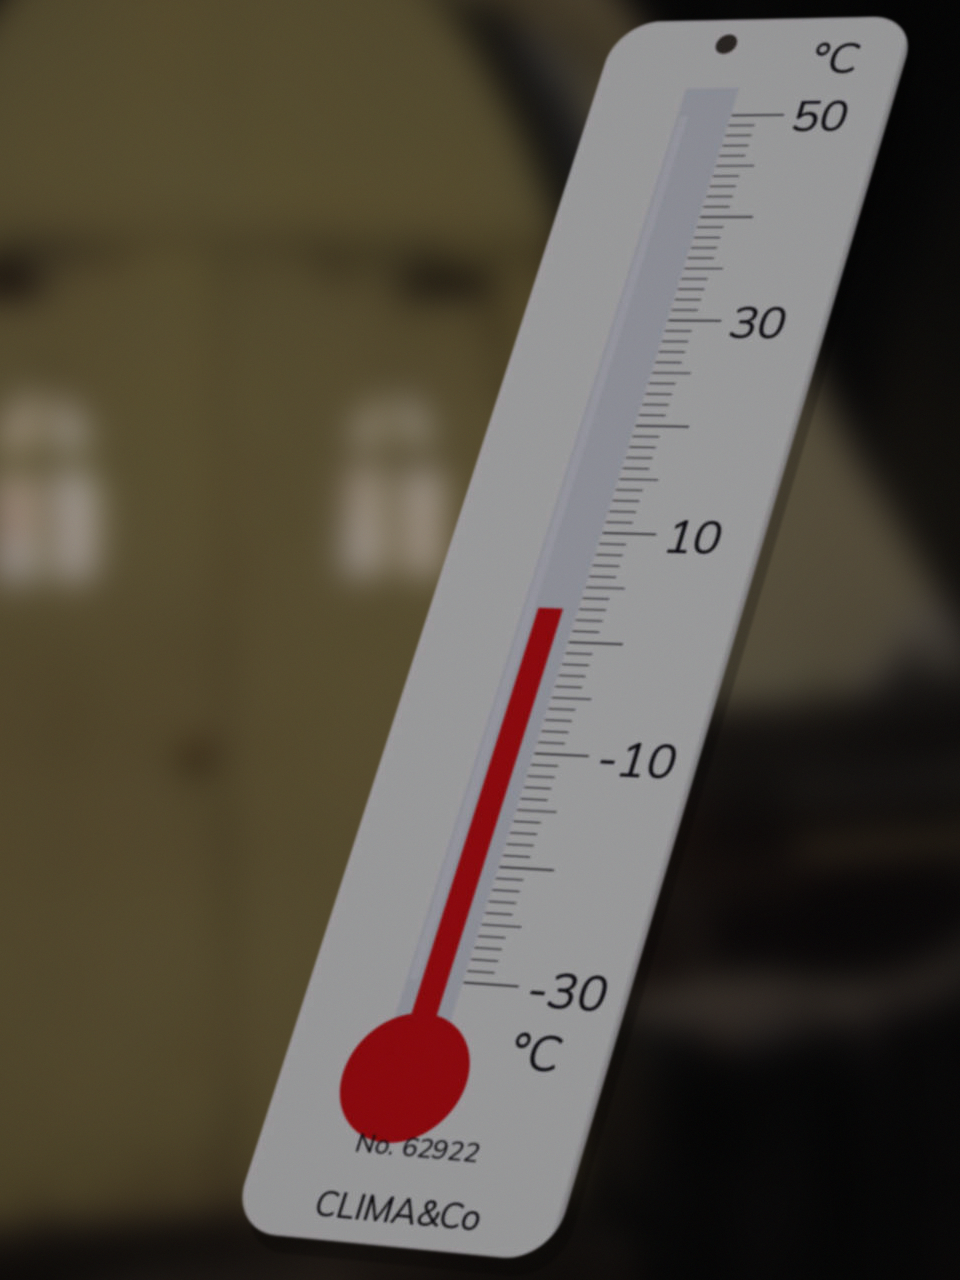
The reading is 3 °C
